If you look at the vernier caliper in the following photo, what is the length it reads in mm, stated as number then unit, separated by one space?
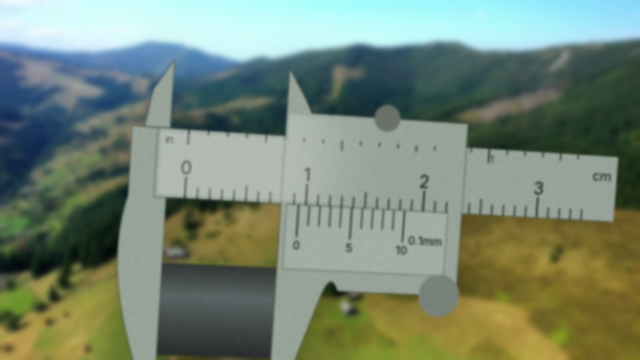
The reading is 9.4 mm
